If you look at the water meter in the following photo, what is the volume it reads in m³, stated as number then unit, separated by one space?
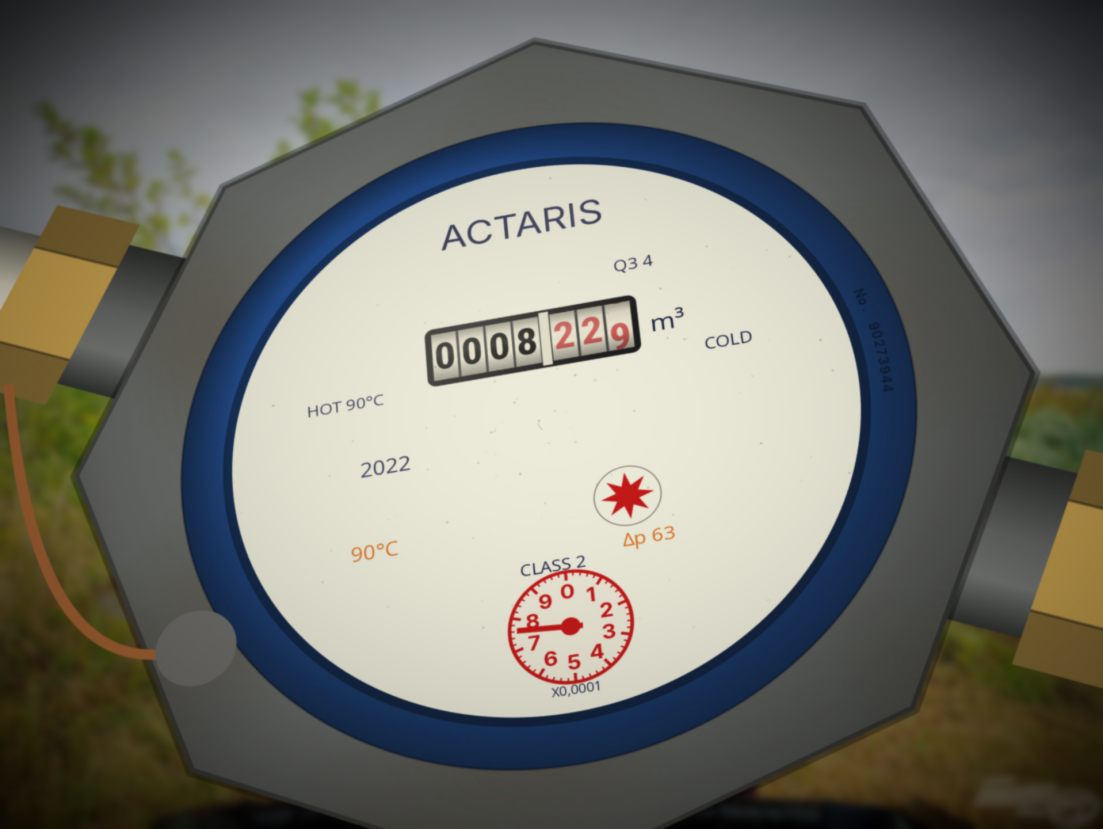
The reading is 8.2287 m³
